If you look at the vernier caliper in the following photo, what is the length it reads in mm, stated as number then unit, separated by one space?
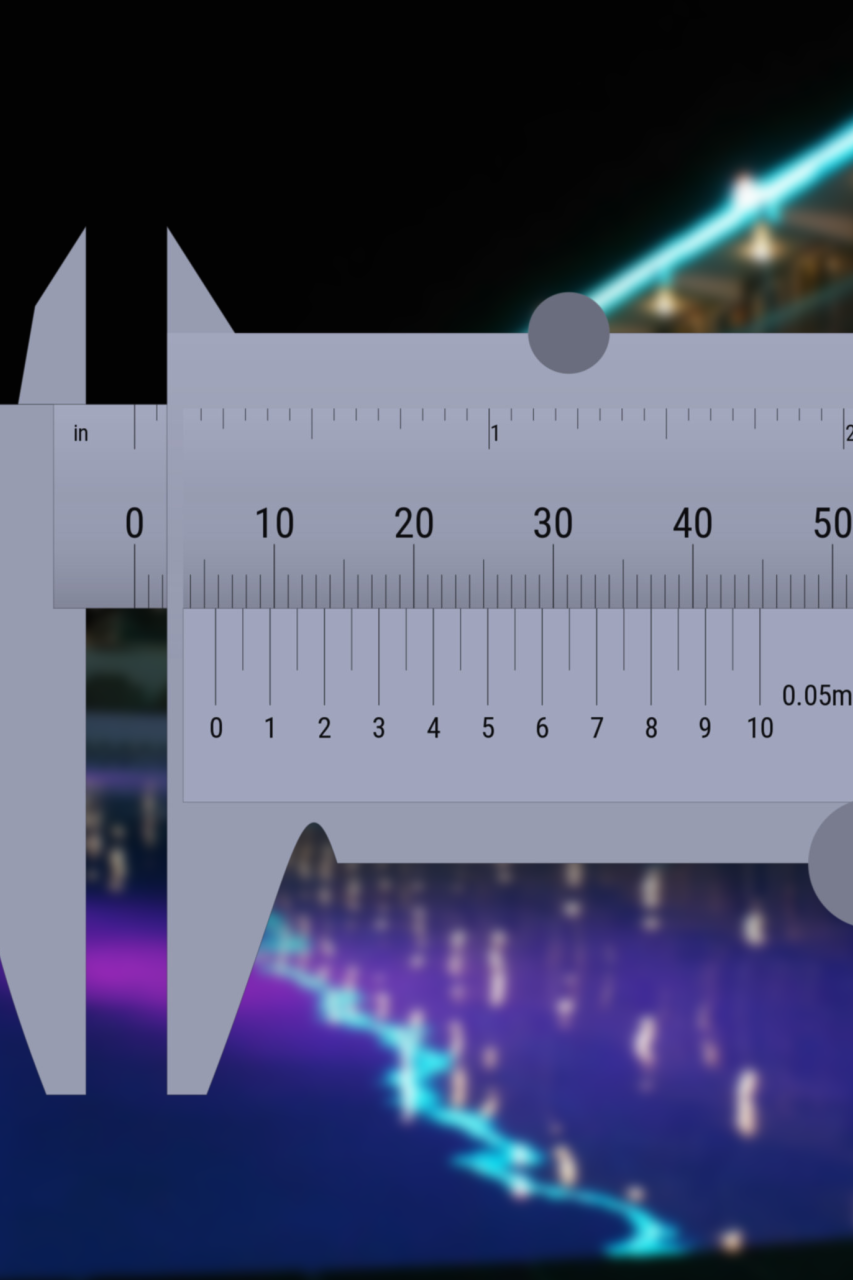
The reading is 5.8 mm
